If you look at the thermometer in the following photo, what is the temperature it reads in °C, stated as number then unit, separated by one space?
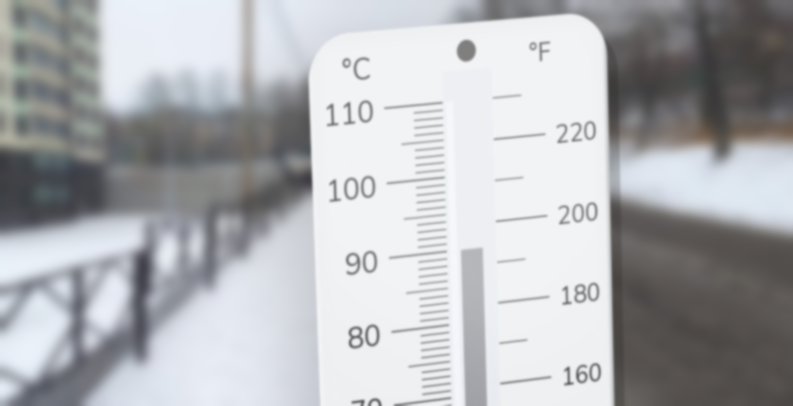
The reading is 90 °C
